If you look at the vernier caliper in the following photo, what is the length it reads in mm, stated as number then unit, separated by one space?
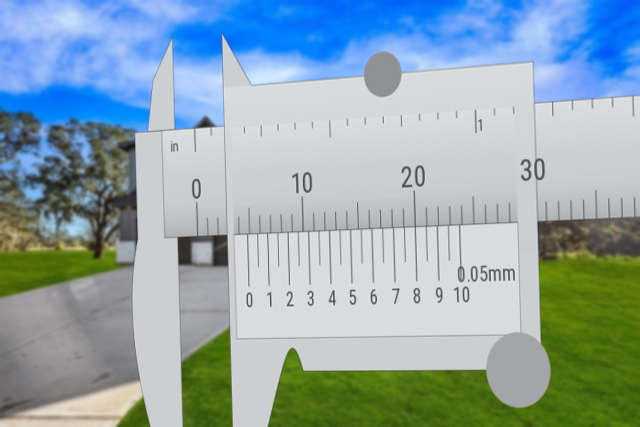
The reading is 4.8 mm
